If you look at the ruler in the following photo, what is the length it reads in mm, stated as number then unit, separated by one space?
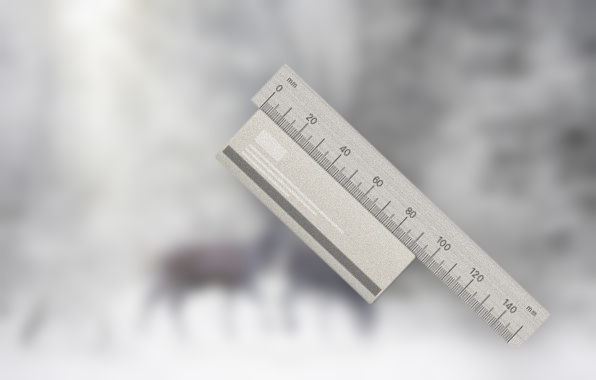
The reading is 95 mm
